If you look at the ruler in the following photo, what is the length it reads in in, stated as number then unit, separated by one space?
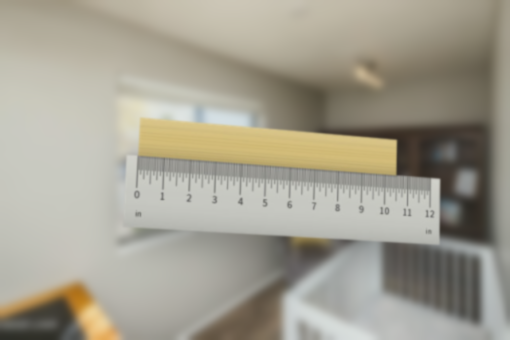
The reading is 10.5 in
